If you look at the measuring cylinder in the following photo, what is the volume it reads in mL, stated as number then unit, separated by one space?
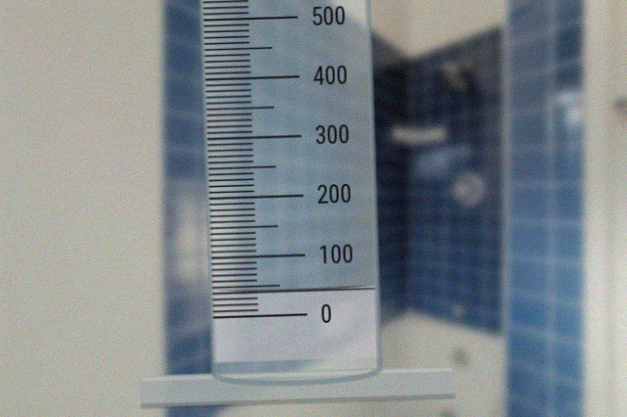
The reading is 40 mL
